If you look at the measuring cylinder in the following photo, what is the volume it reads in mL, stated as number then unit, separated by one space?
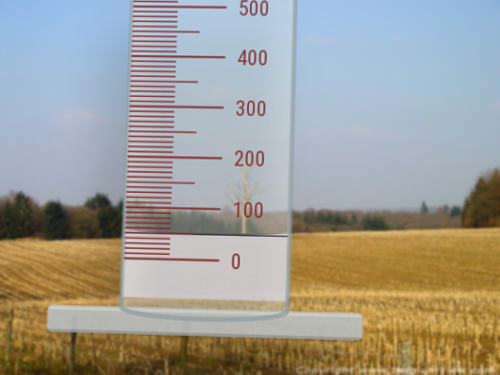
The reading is 50 mL
